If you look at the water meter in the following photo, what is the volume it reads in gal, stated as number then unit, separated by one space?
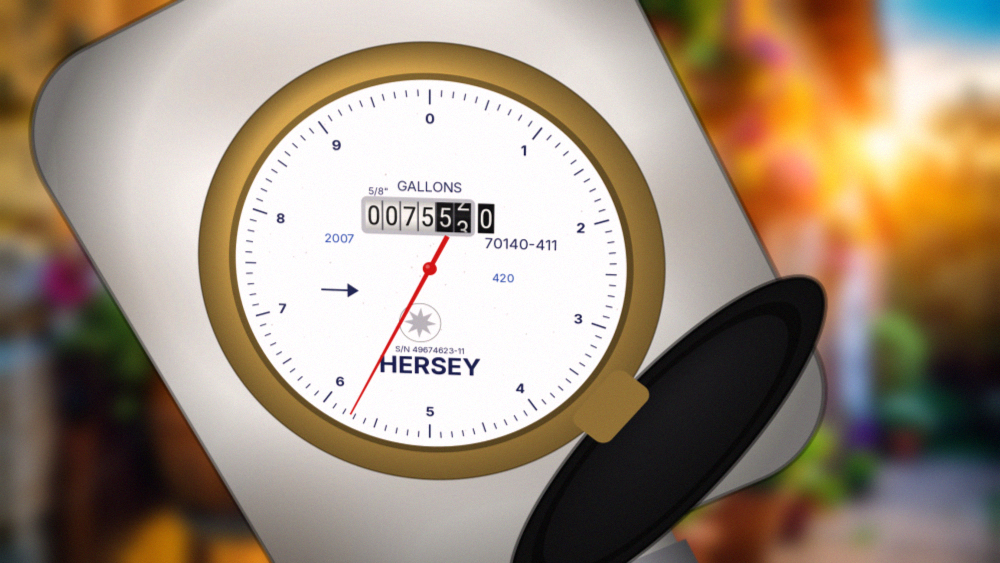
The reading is 75525.7 gal
